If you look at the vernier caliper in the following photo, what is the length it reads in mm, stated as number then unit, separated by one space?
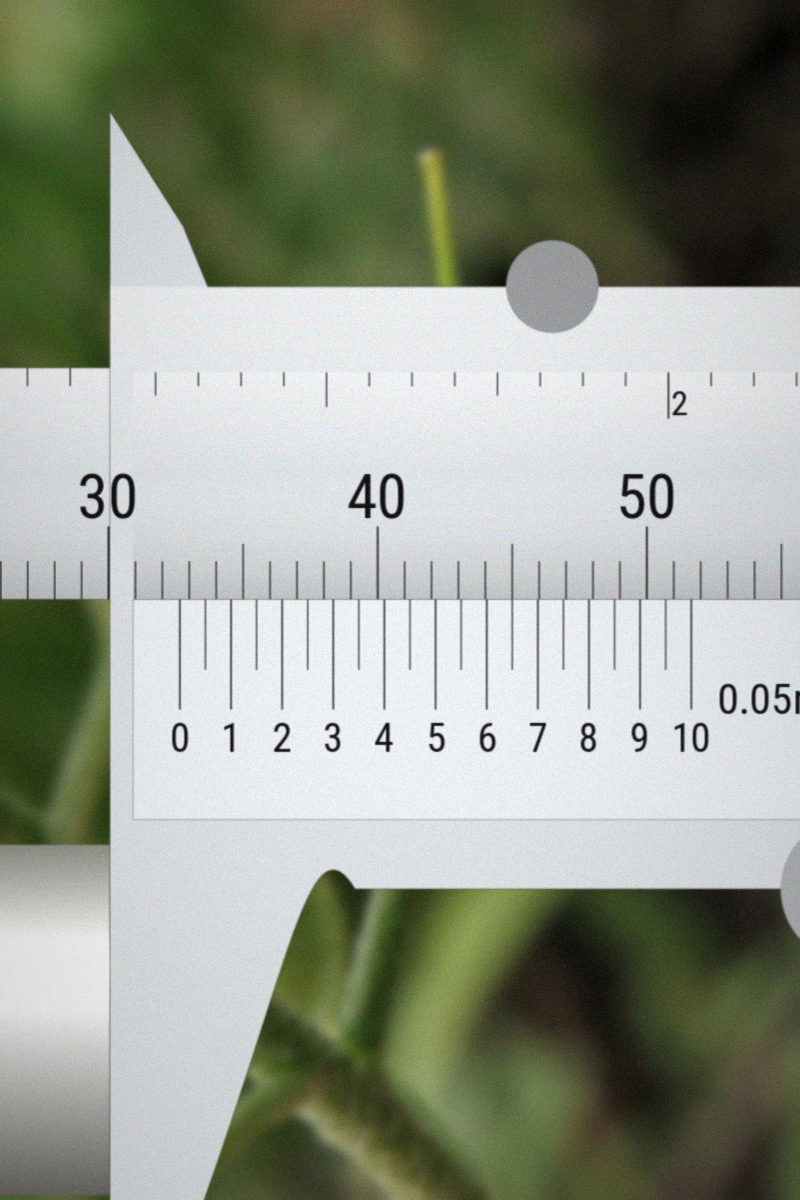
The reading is 32.65 mm
